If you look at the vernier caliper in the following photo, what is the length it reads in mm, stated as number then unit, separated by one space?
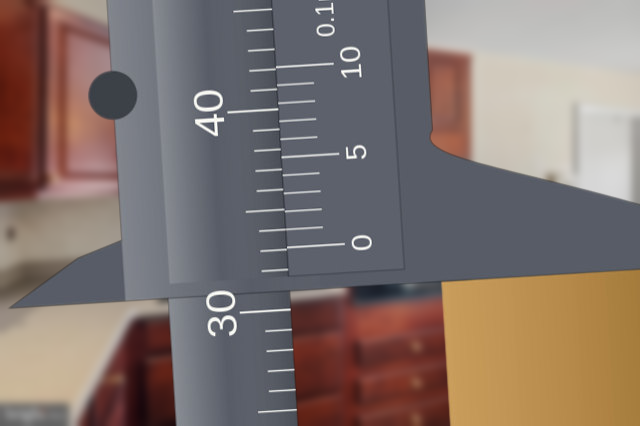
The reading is 33.1 mm
